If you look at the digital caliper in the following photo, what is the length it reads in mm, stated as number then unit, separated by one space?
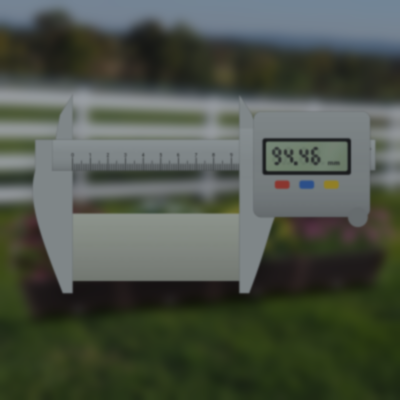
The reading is 94.46 mm
